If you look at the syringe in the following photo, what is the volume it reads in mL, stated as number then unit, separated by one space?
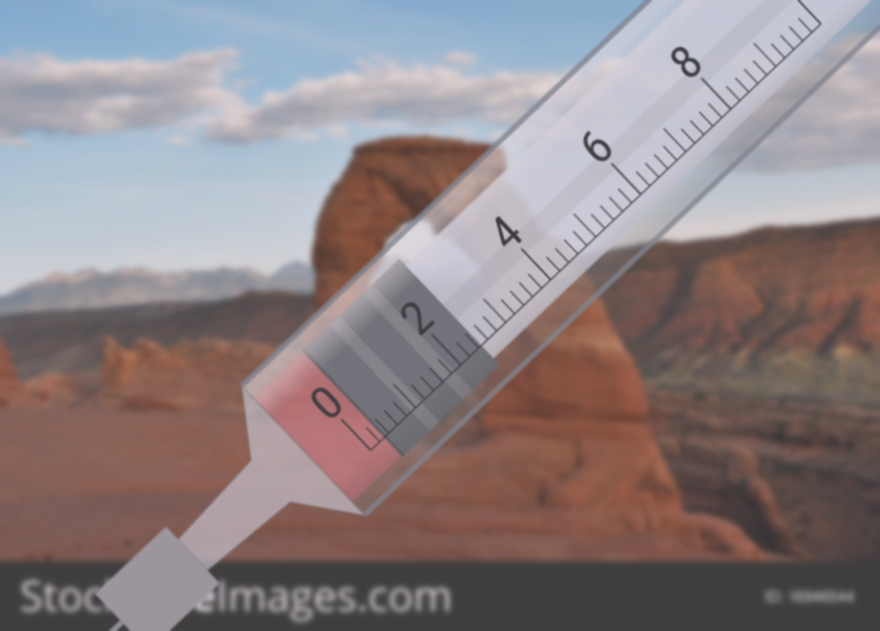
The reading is 0.3 mL
